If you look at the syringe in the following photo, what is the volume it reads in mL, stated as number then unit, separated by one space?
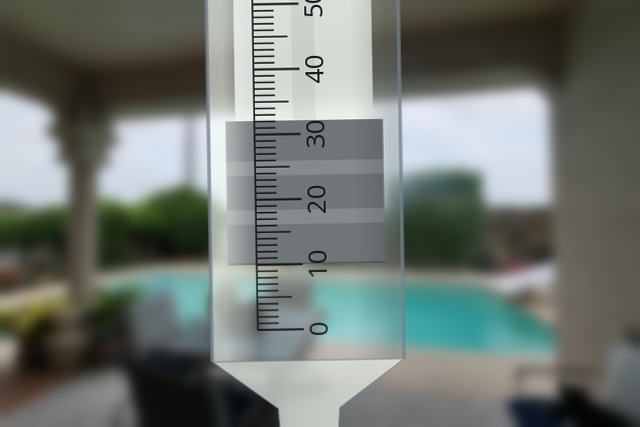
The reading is 10 mL
